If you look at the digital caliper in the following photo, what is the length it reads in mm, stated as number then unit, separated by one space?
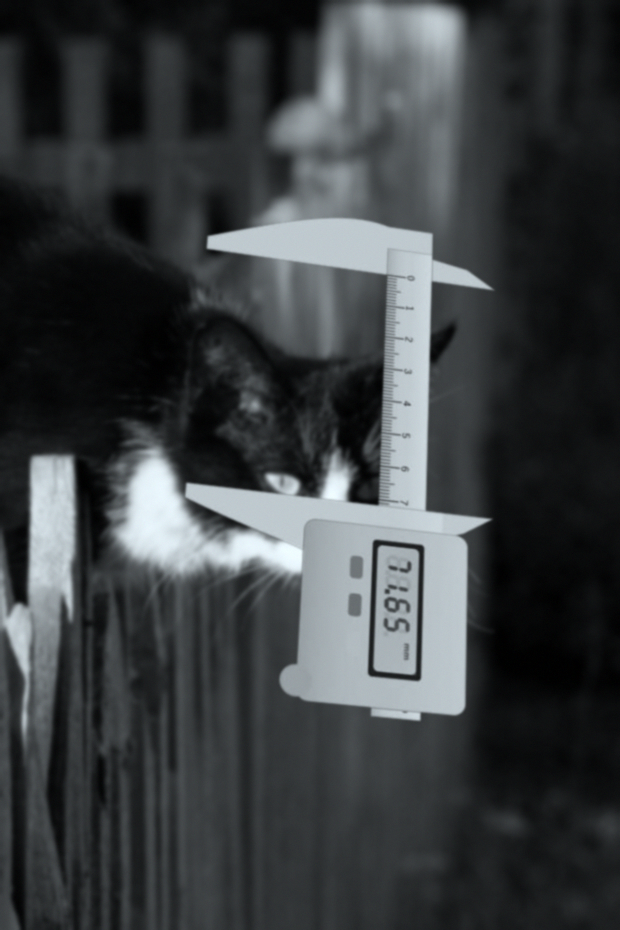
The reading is 71.65 mm
